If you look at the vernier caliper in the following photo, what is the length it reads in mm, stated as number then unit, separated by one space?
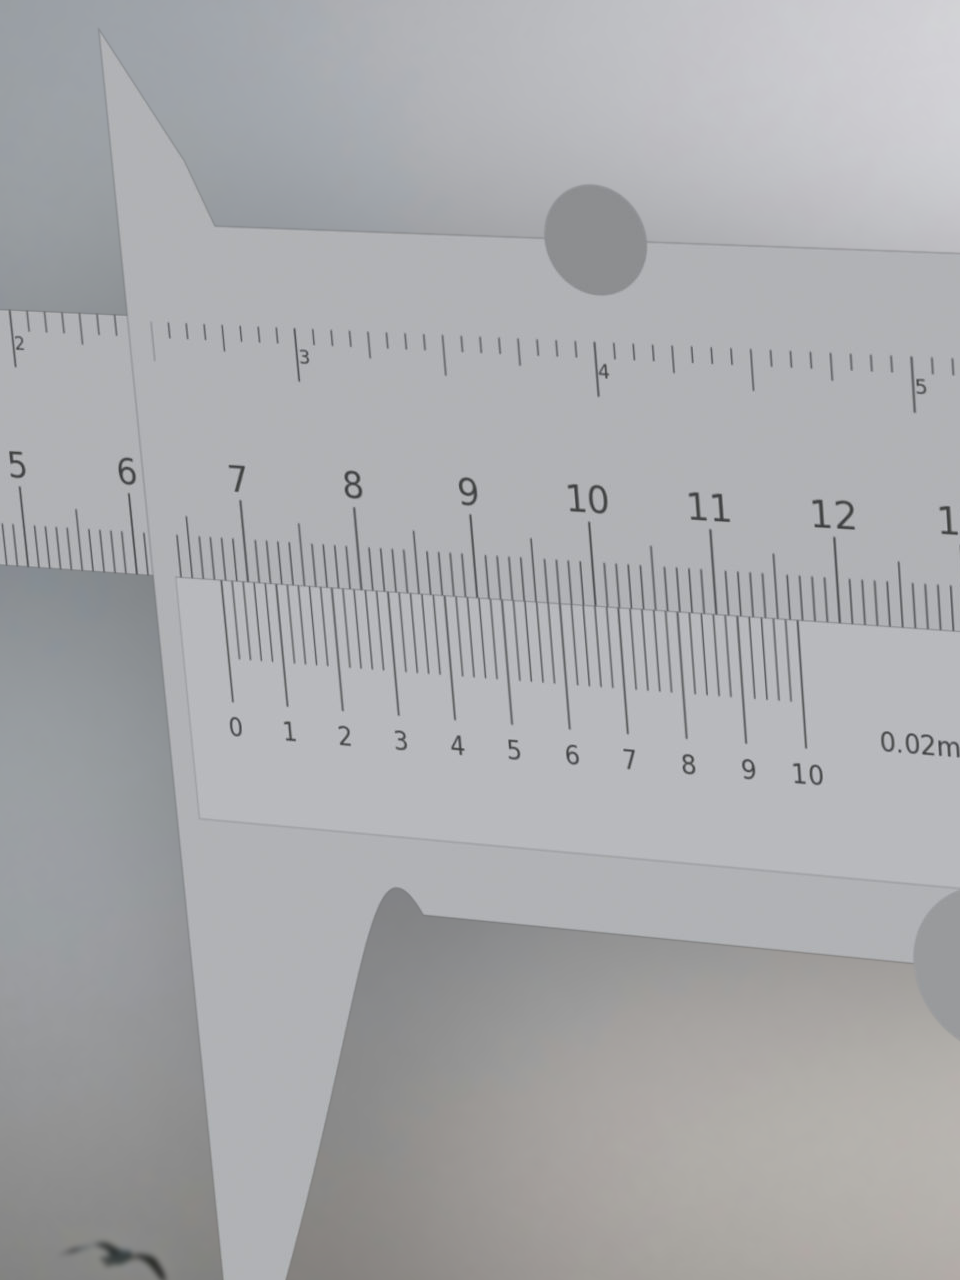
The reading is 67.6 mm
